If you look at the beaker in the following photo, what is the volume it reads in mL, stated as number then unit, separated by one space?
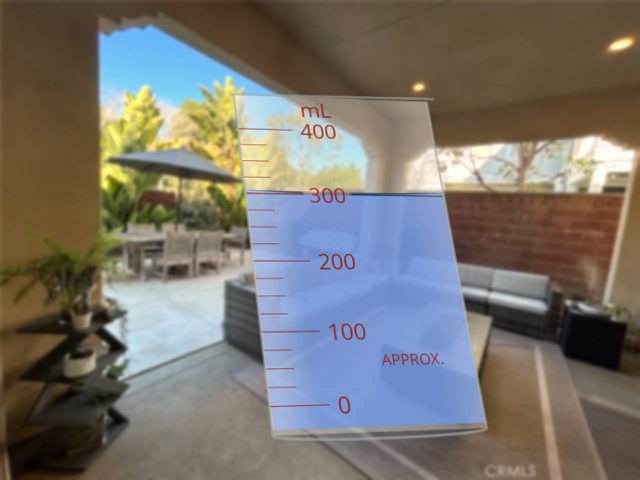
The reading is 300 mL
